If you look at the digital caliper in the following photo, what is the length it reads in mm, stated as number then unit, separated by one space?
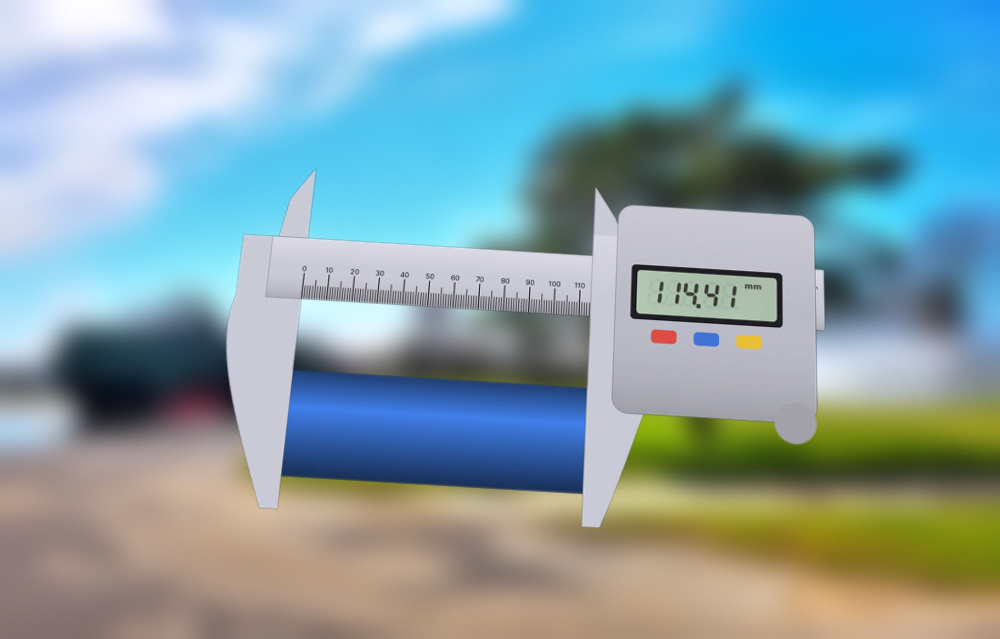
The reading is 114.41 mm
